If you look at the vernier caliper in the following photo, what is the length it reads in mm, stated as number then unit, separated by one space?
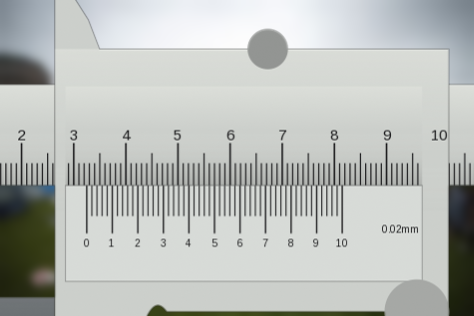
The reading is 32.5 mm
